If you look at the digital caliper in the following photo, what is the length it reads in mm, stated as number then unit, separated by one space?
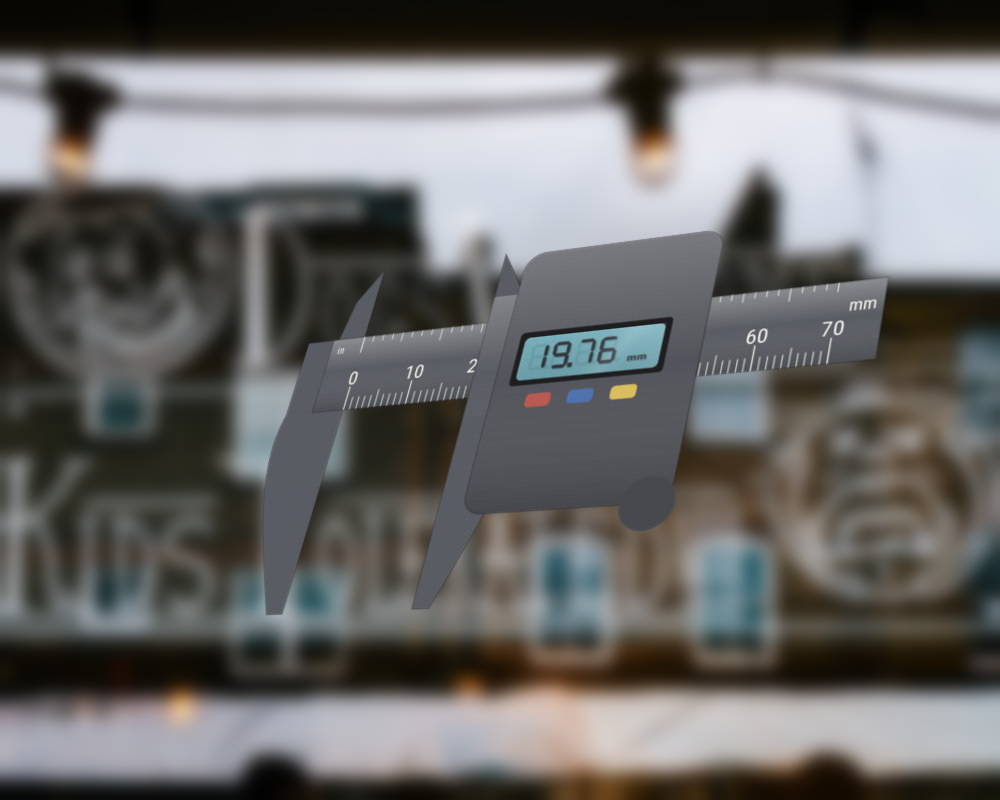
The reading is 19.76 mm
